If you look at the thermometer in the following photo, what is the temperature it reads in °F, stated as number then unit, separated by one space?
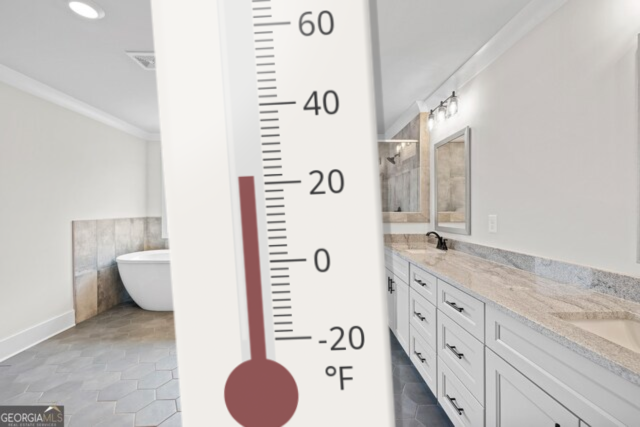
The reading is 22 °F
